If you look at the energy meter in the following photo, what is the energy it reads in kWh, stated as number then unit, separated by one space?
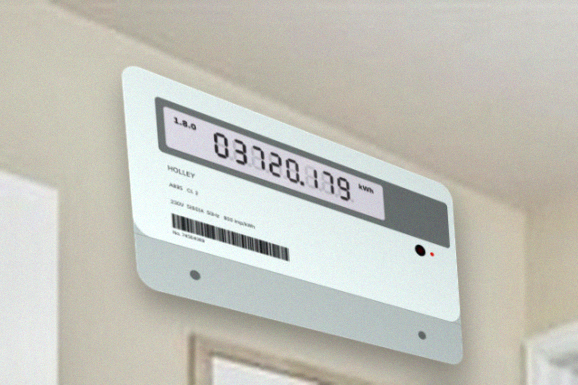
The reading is 3720.179 kWh
